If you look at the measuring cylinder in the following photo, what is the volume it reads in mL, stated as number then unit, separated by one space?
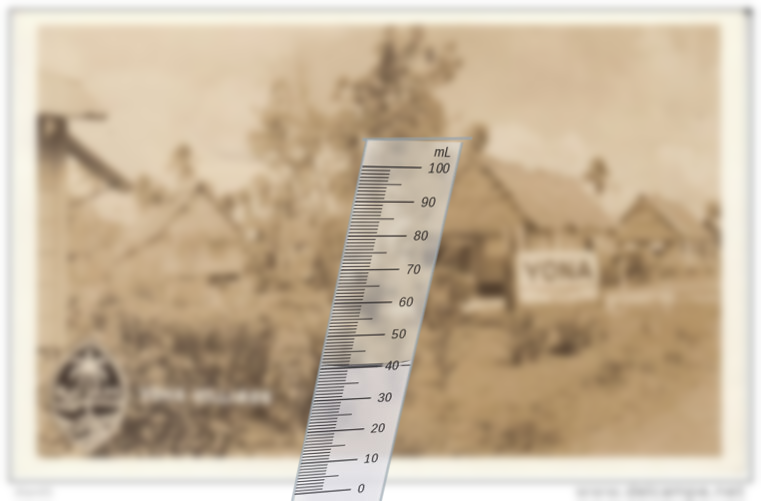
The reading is 40 mL
